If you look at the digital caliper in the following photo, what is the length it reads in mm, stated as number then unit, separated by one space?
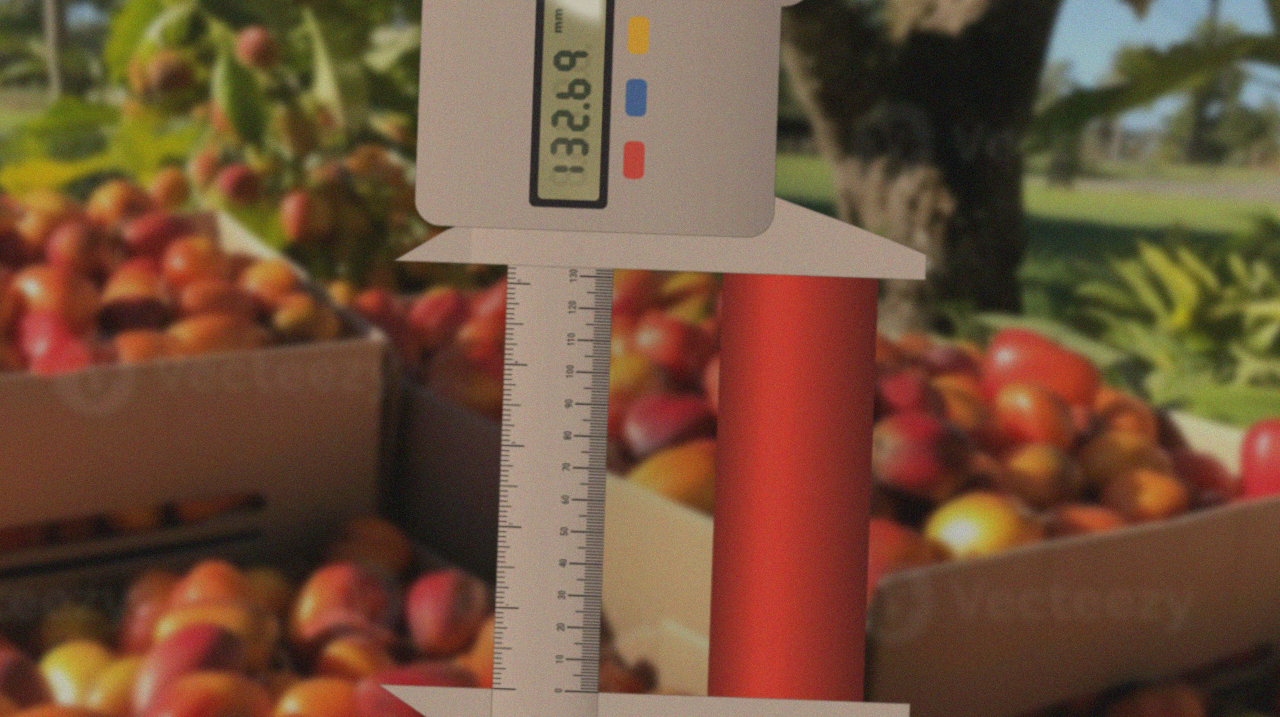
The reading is 132.69 mm
